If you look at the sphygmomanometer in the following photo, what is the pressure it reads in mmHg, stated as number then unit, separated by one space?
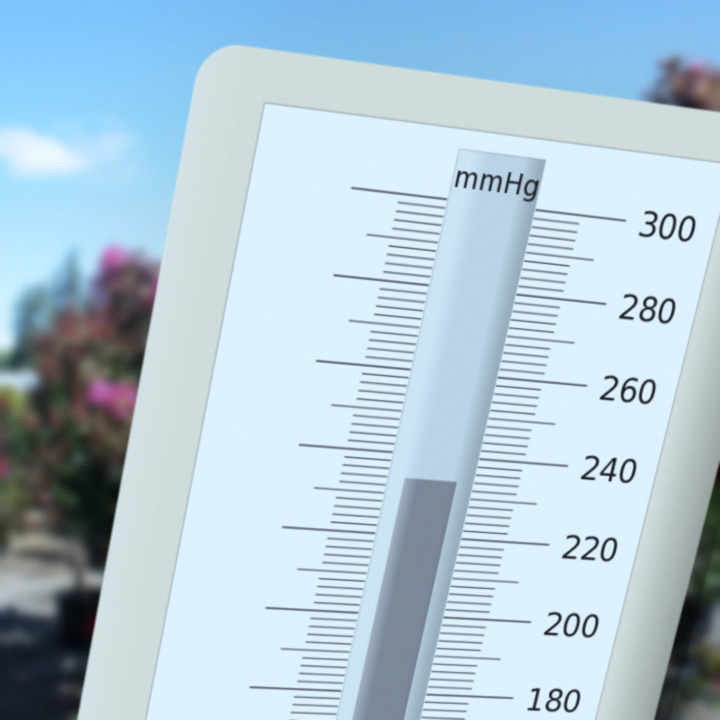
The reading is 234 mmHg
